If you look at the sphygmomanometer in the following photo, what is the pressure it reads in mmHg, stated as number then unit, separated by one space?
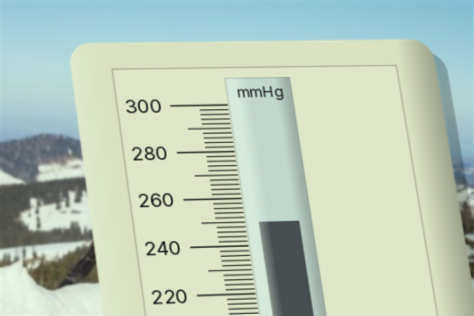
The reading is 250 mmHg
